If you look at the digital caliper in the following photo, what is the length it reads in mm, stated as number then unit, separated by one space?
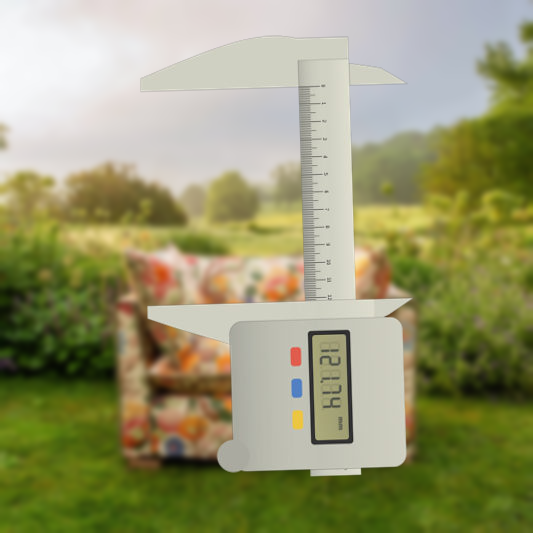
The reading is 121.74 mm
